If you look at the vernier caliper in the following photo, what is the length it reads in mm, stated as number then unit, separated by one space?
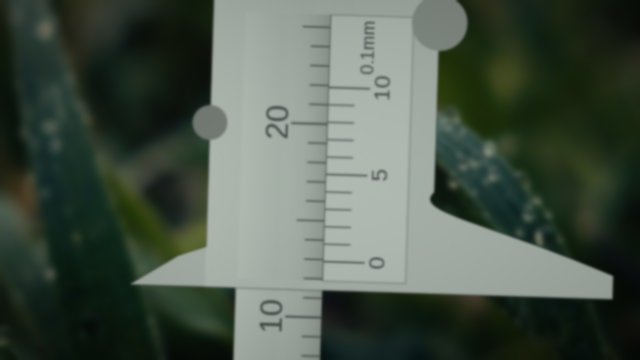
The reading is 12.9 mm
